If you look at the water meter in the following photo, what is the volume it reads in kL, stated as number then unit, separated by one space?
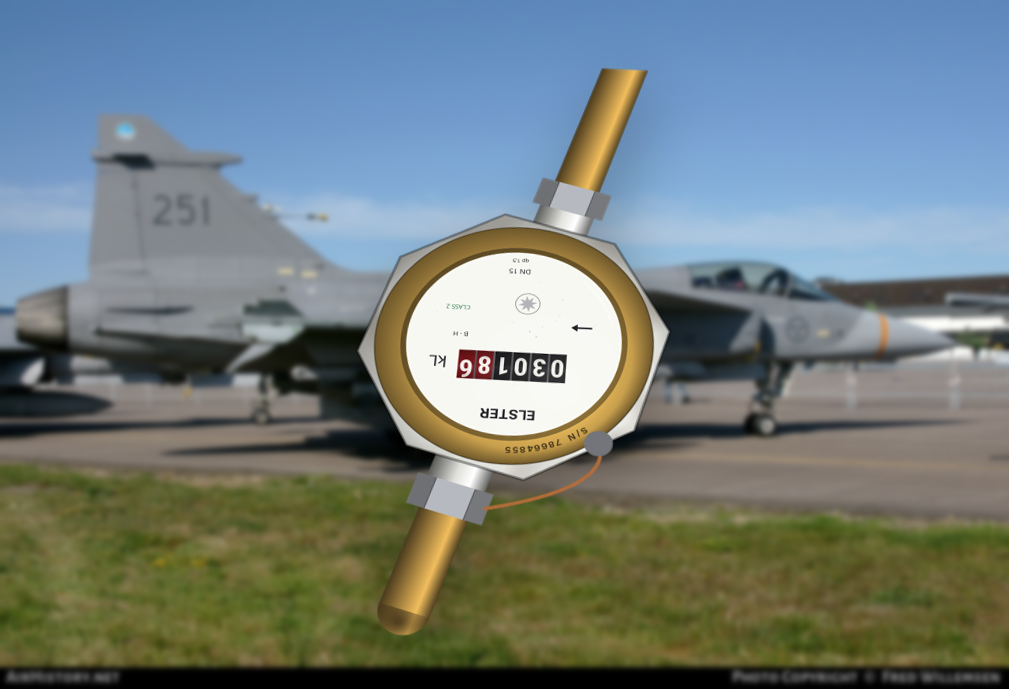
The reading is 301.86 kL
